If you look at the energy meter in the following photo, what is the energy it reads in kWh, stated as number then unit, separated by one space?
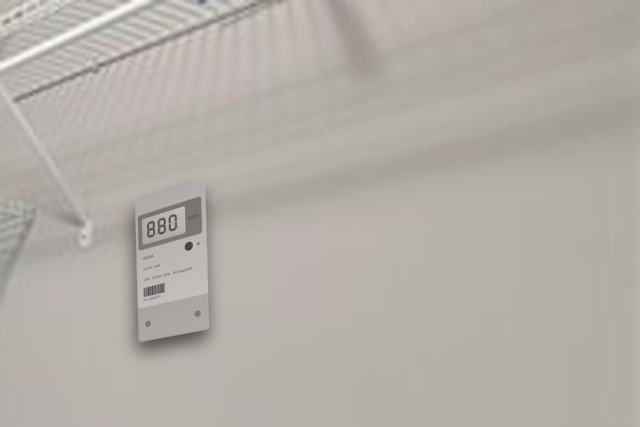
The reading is 880 kWh
